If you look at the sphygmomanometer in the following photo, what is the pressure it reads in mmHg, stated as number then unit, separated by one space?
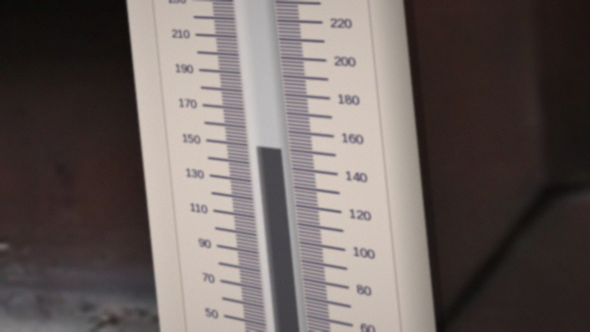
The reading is 150 mmHg
